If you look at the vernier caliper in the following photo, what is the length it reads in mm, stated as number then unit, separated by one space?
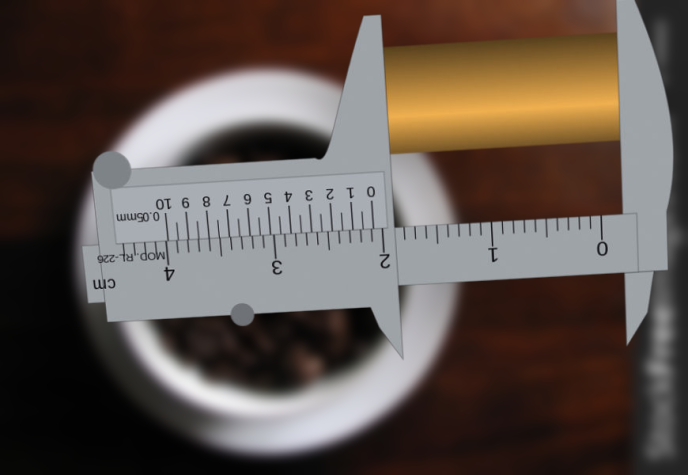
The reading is 20.8 mm
